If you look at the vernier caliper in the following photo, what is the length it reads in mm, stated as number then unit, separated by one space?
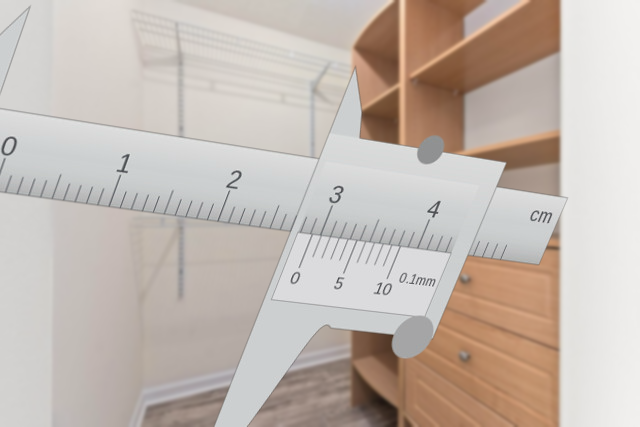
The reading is 29.2 mm
